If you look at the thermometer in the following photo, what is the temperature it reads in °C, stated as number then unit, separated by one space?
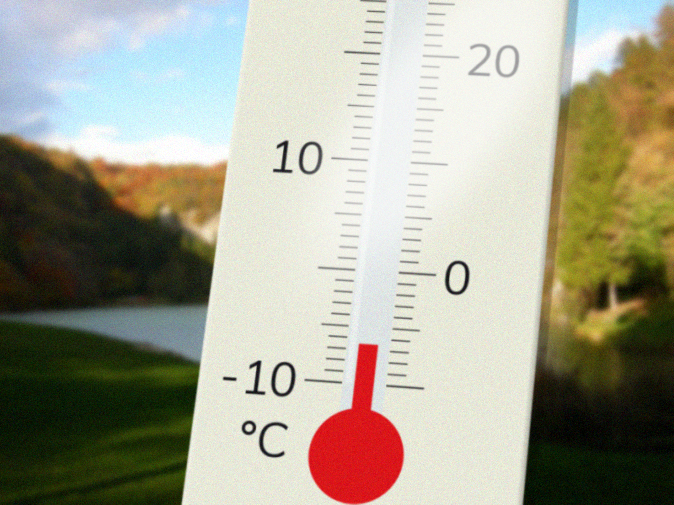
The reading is -6.5 °C
